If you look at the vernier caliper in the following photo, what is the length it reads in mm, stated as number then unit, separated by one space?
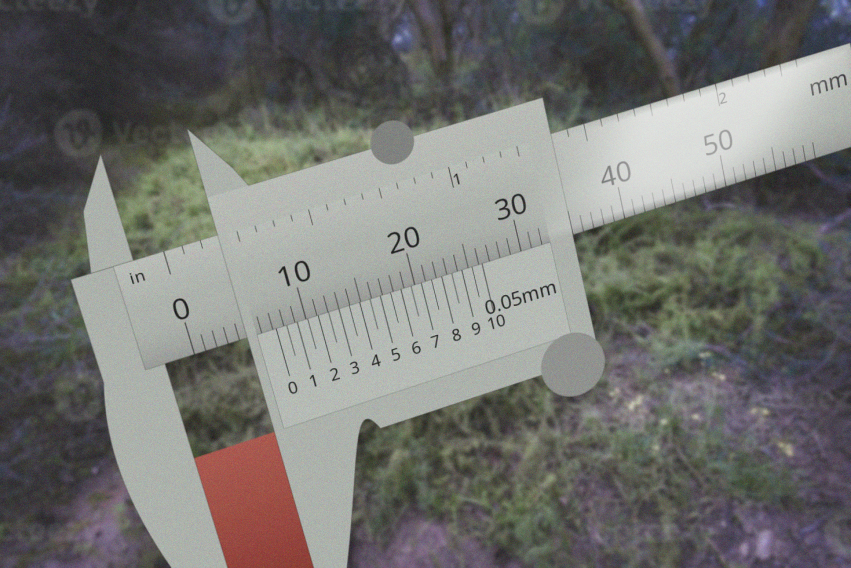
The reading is 7.3 mm
